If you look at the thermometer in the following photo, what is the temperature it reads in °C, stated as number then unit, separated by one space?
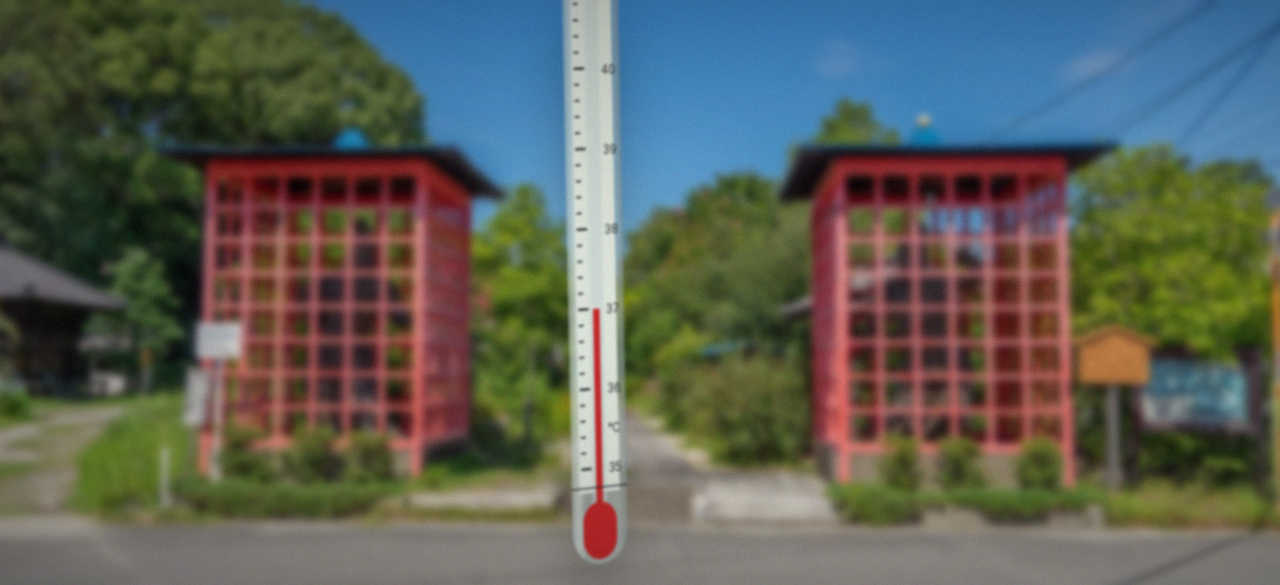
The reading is 37 °C
